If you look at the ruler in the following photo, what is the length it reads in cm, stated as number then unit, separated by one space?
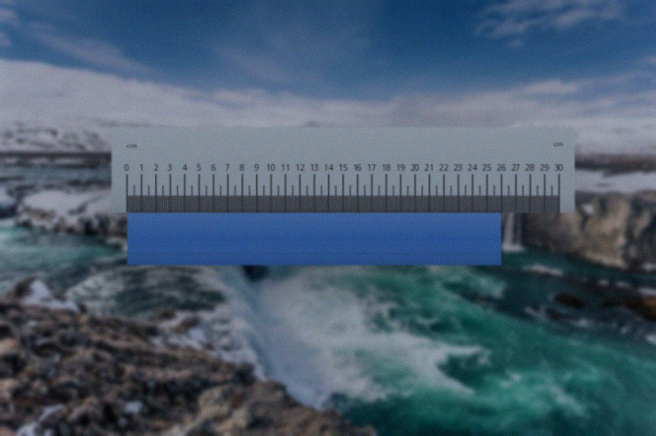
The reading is 26 cm
